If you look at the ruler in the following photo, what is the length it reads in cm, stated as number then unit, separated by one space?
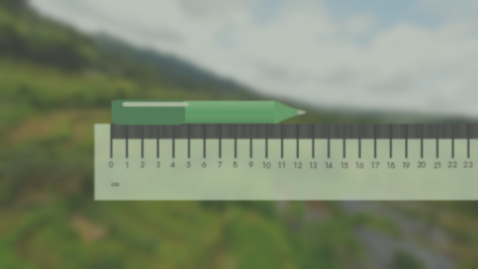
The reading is 12.5 cm
